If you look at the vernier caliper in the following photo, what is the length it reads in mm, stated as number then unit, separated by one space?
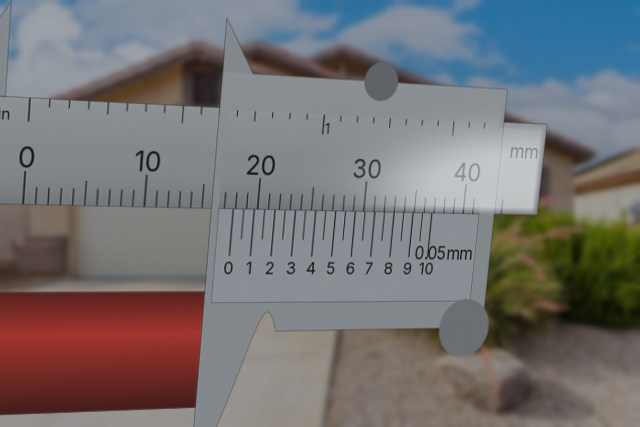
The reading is 17.8 mm
